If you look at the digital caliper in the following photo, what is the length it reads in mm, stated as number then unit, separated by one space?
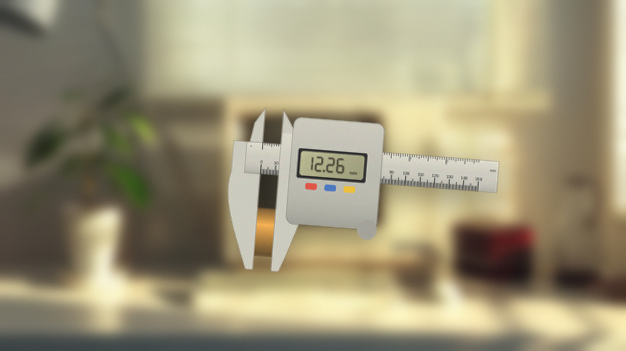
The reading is 12.26 mm
